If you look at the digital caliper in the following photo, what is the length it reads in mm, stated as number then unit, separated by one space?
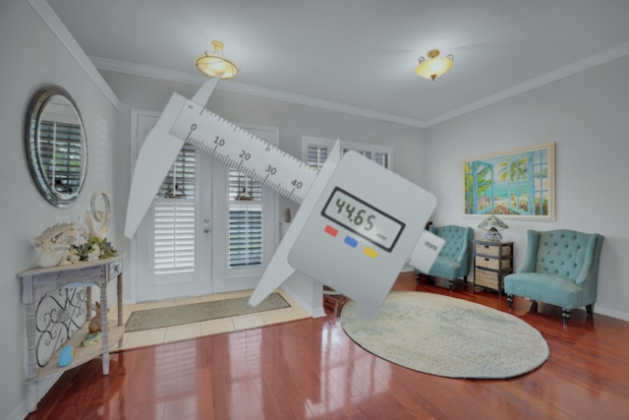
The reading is 44.65 mm
